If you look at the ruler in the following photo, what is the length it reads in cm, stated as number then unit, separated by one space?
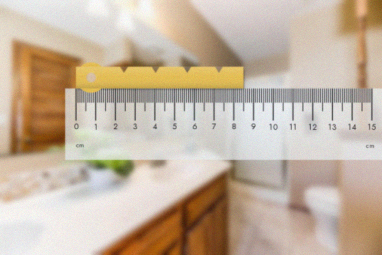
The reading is 8.5 cm
